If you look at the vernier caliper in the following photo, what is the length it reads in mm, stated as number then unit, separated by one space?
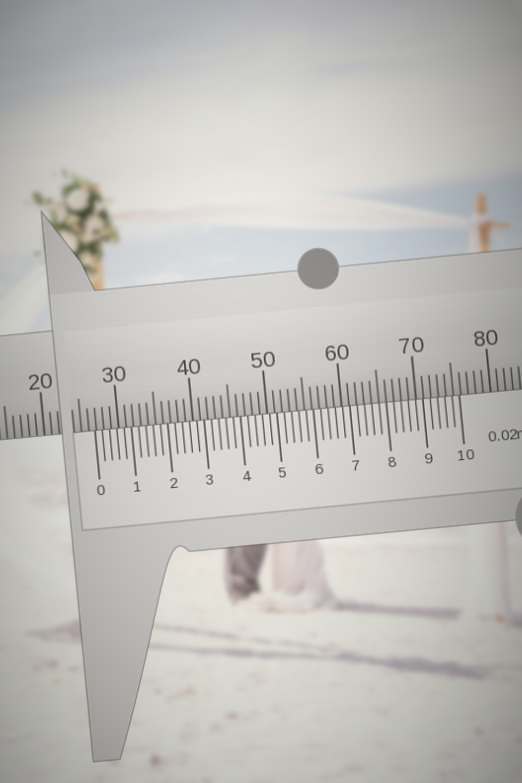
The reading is 26.8 mm
